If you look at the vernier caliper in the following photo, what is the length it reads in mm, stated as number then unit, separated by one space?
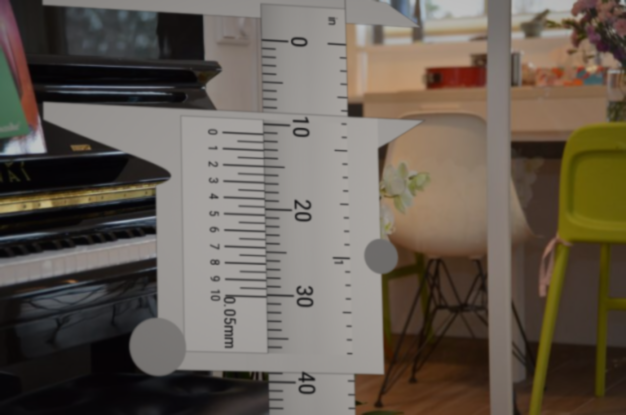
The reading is 11.2 mm
